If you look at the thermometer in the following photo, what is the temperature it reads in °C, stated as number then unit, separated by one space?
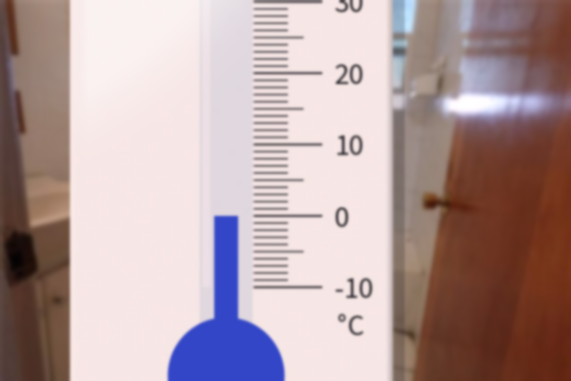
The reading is 0 °C
